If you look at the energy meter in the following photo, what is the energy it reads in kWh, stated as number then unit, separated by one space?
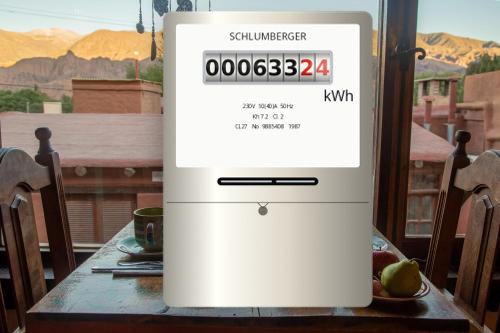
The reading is 633.24 kWh
